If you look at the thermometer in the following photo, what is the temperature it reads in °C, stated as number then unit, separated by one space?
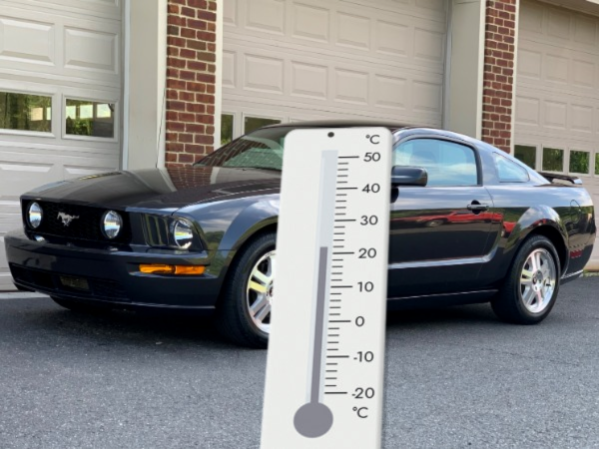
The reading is 22 °C
